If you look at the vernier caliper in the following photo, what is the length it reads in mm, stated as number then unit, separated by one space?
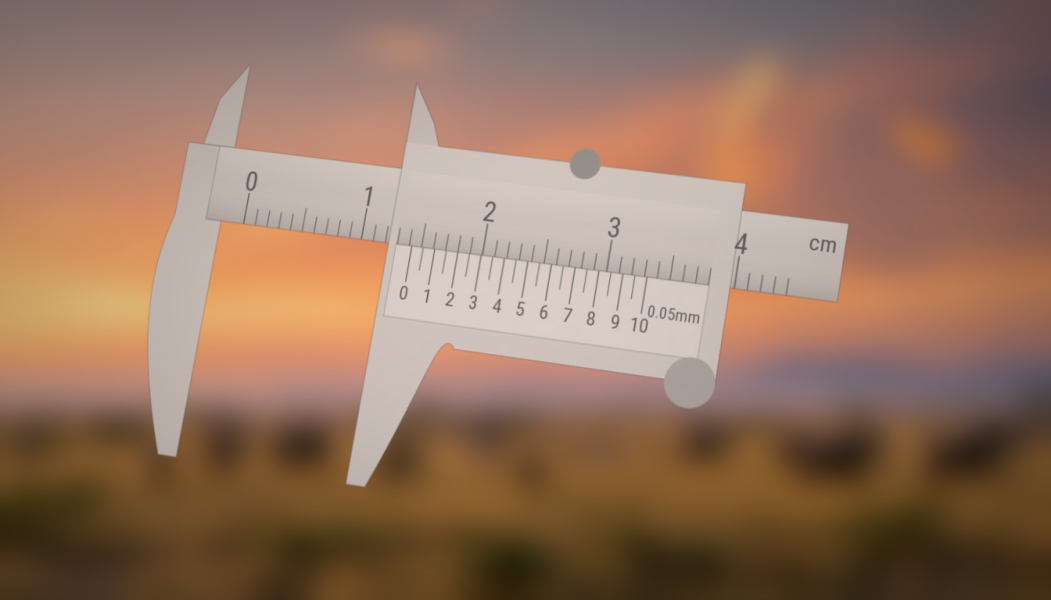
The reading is 14.2 mm
